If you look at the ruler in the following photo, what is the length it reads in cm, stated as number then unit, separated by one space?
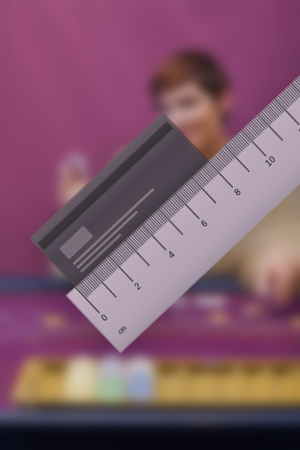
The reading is 8 cm
